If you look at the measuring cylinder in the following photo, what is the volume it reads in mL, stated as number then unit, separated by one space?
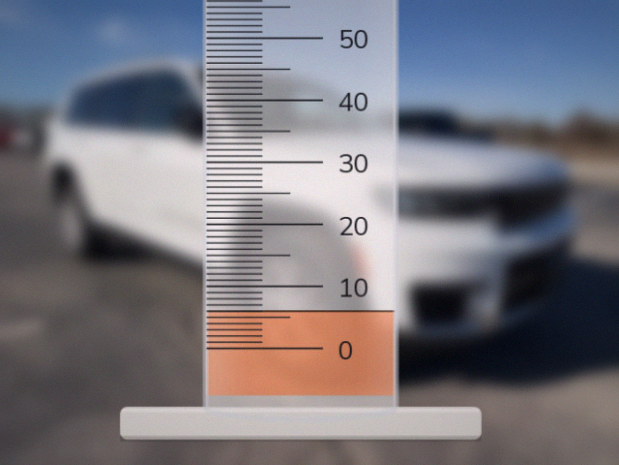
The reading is 6 mL
